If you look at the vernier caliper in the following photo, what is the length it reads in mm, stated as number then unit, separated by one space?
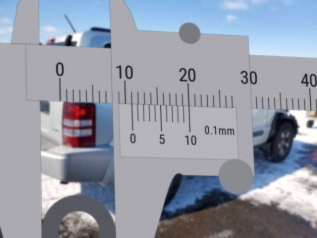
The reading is 11.0 mm
